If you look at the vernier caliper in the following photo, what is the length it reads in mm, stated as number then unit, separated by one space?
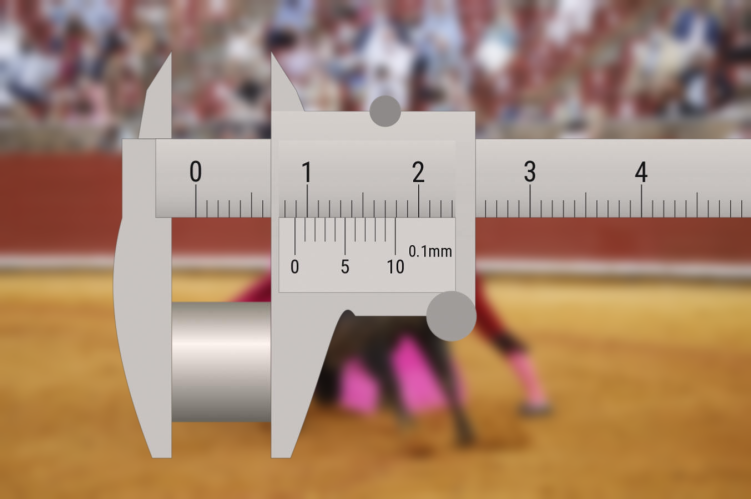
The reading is 8.9 mm
